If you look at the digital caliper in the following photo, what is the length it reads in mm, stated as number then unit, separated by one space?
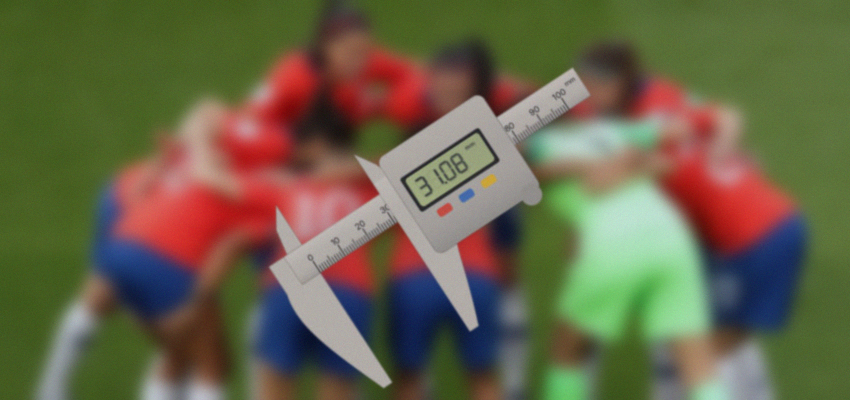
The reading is 31.08 mm
